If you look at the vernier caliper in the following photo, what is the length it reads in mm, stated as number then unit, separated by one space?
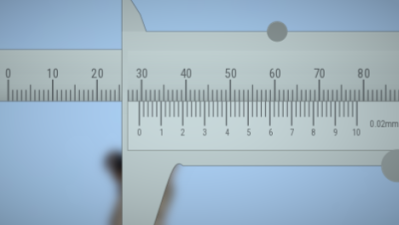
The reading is 29.5 mm
